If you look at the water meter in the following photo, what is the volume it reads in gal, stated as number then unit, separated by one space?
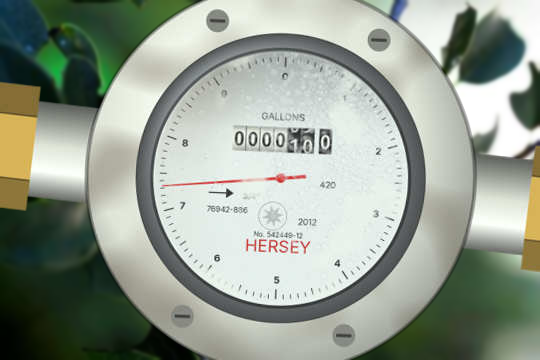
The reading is 97.3 gal
